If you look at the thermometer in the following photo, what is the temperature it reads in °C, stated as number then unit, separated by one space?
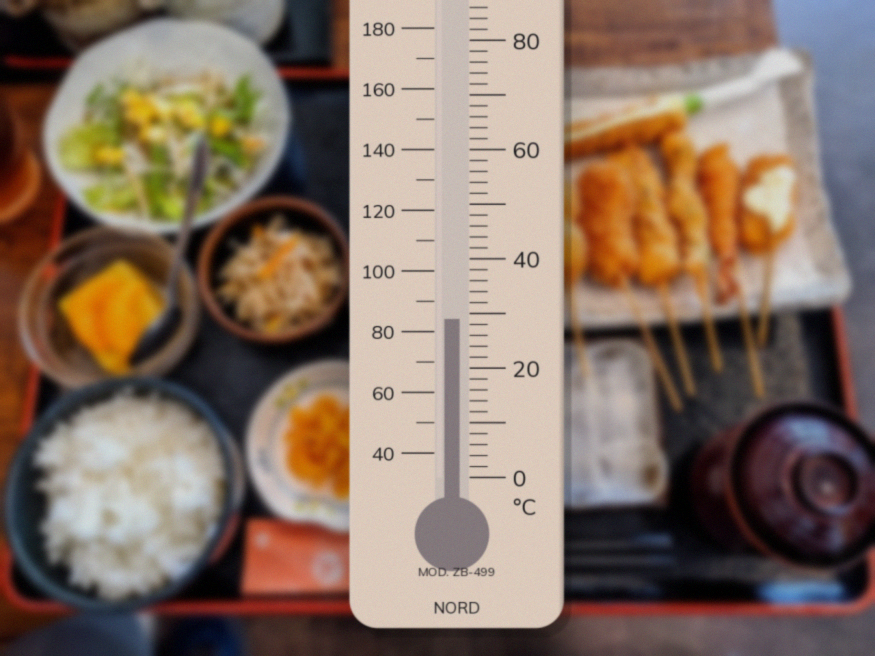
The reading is 29 °C
